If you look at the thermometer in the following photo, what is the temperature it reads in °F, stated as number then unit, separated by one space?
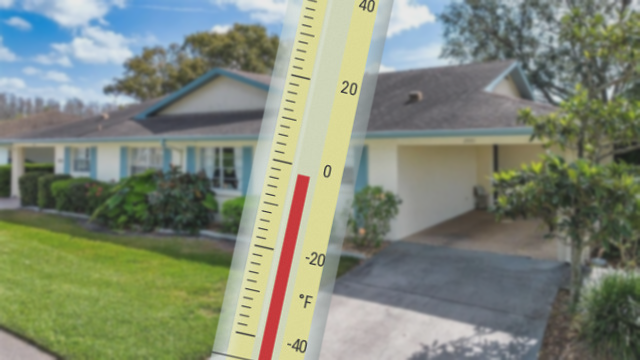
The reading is -2 °F
